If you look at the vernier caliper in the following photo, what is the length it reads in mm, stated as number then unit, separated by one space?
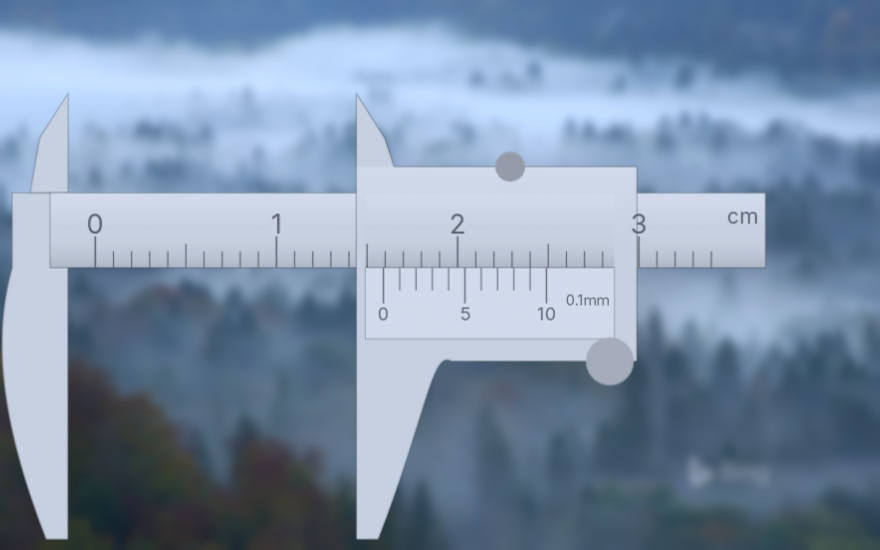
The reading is 15.9 mm
